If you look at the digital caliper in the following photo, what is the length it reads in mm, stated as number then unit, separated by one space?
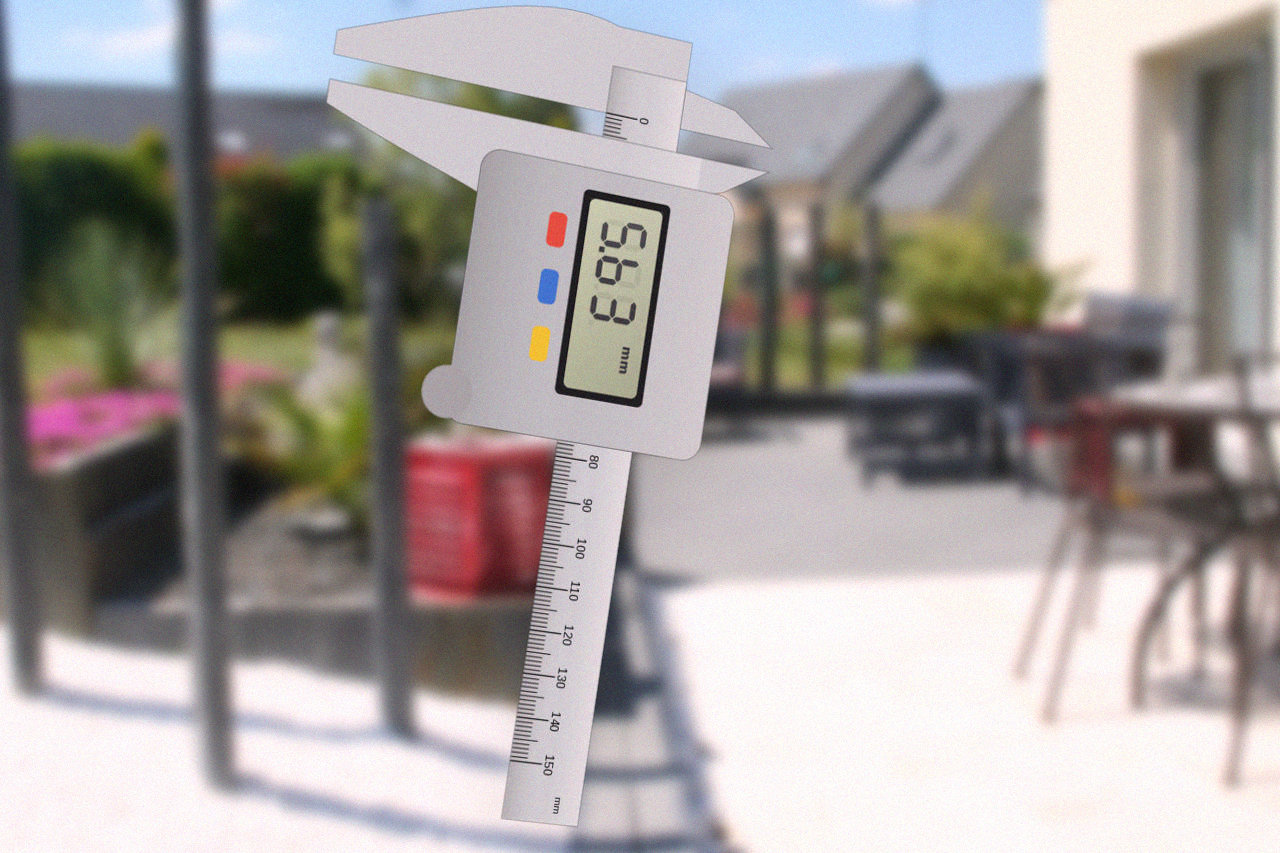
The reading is 5.63 mm
